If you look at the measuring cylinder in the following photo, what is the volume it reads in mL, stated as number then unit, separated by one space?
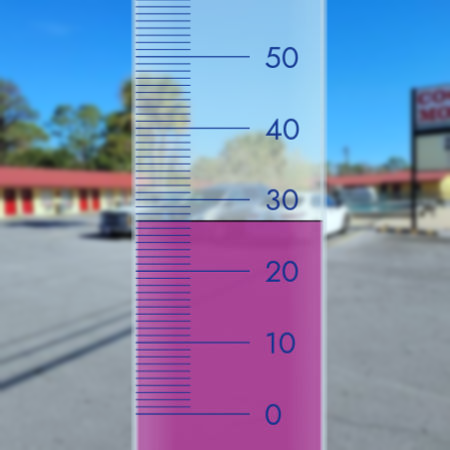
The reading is 27 mL
